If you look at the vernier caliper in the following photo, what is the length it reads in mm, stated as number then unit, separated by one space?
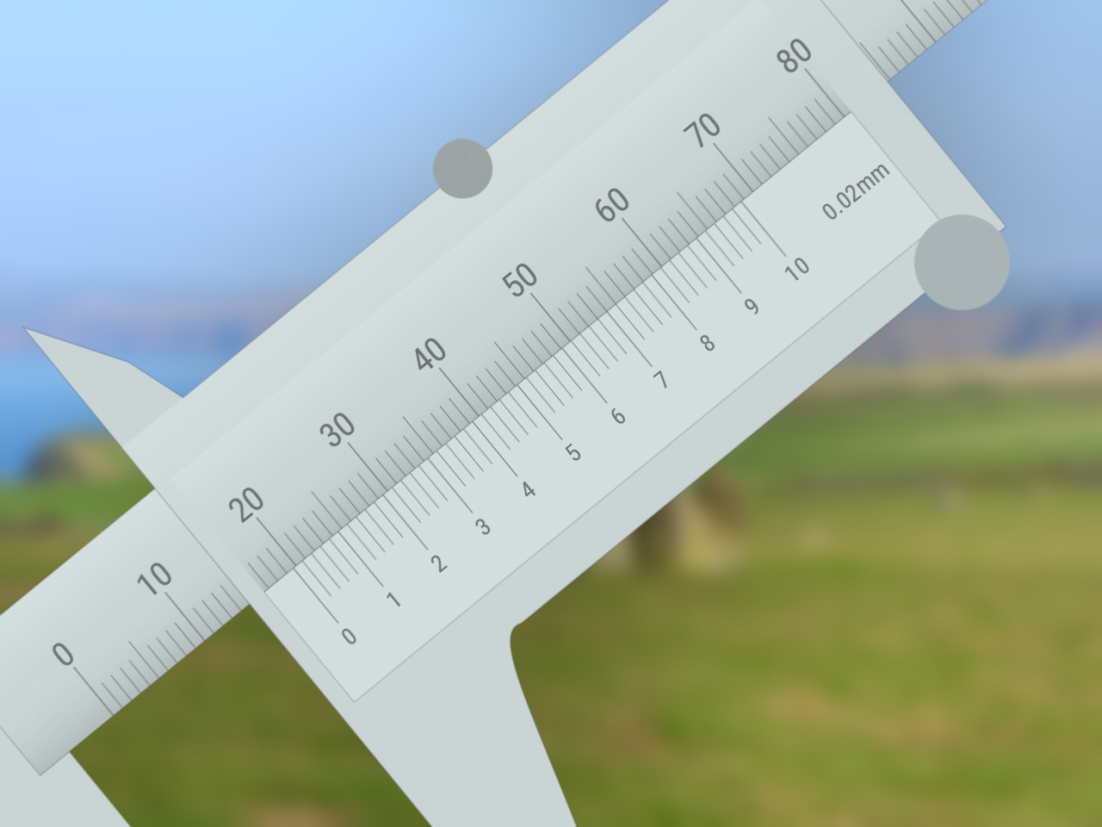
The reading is 19.7 mm
